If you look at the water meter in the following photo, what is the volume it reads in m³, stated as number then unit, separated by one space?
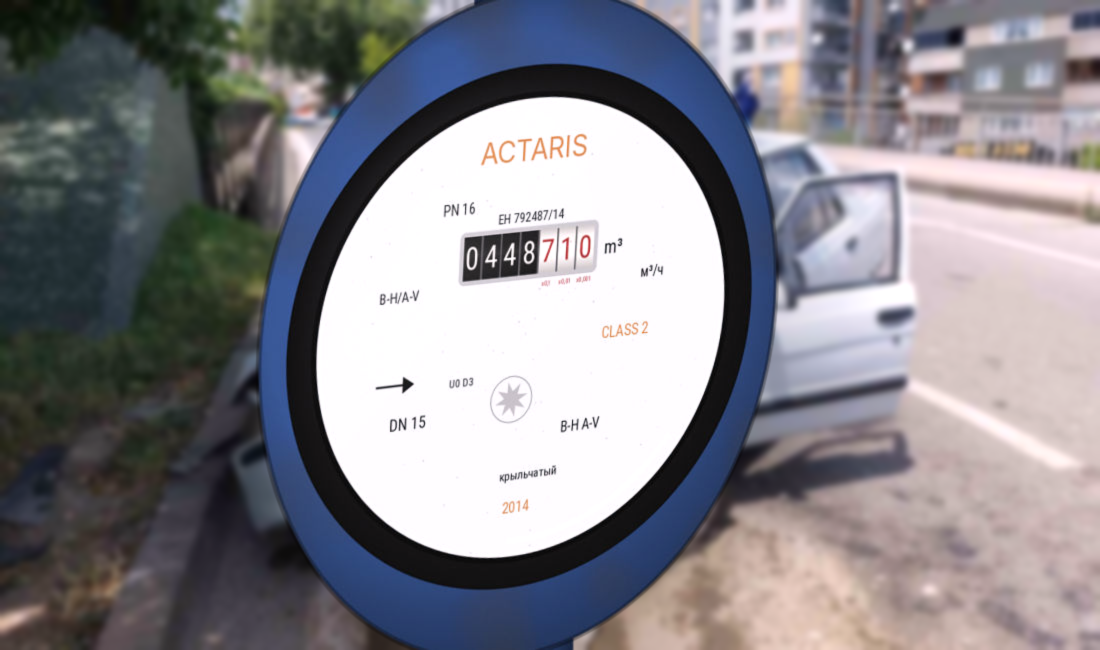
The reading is 448.710 m³
